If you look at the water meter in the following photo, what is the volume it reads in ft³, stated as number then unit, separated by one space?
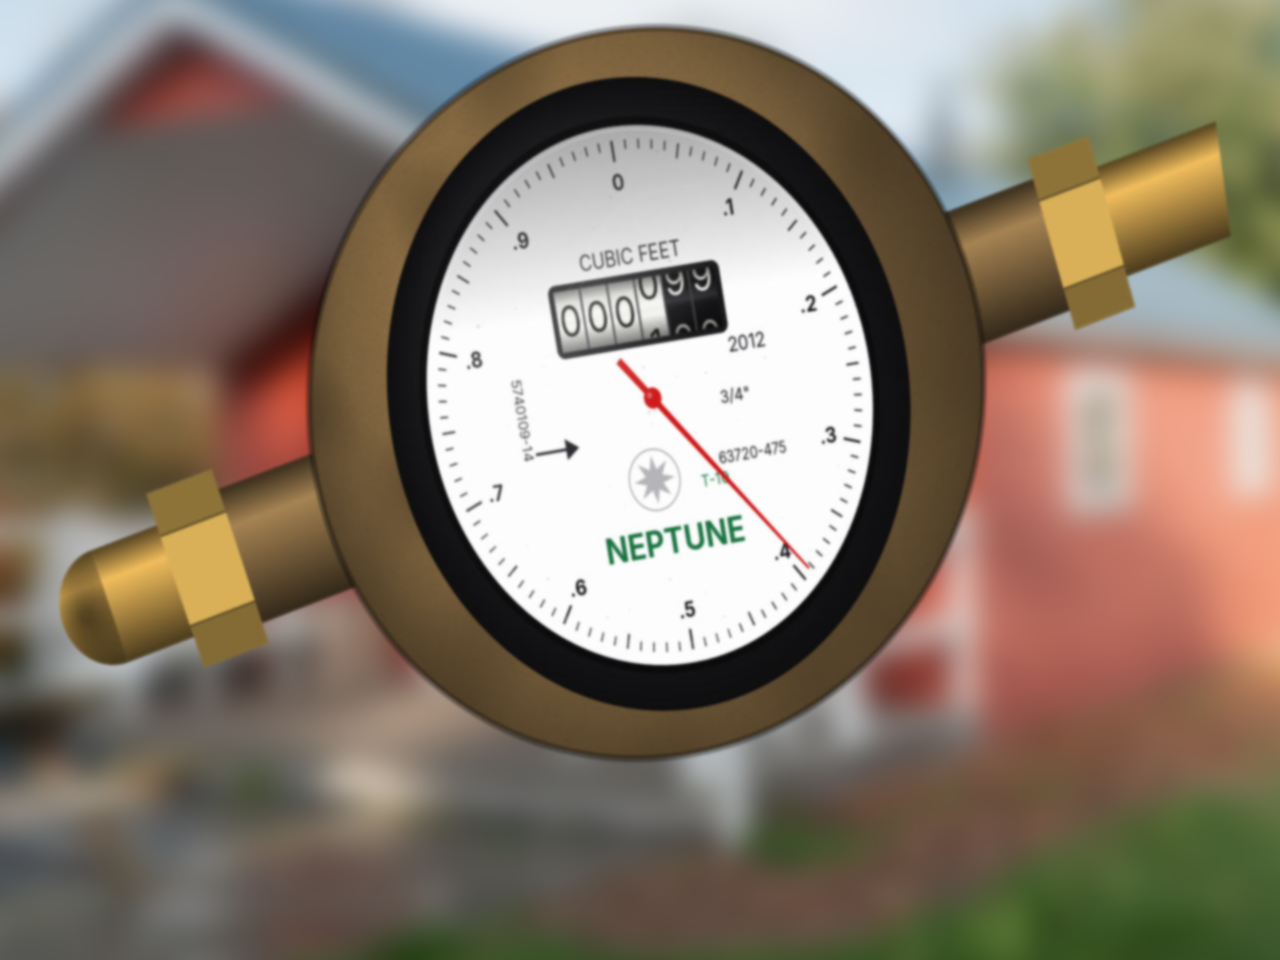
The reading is 99.39 ft³
